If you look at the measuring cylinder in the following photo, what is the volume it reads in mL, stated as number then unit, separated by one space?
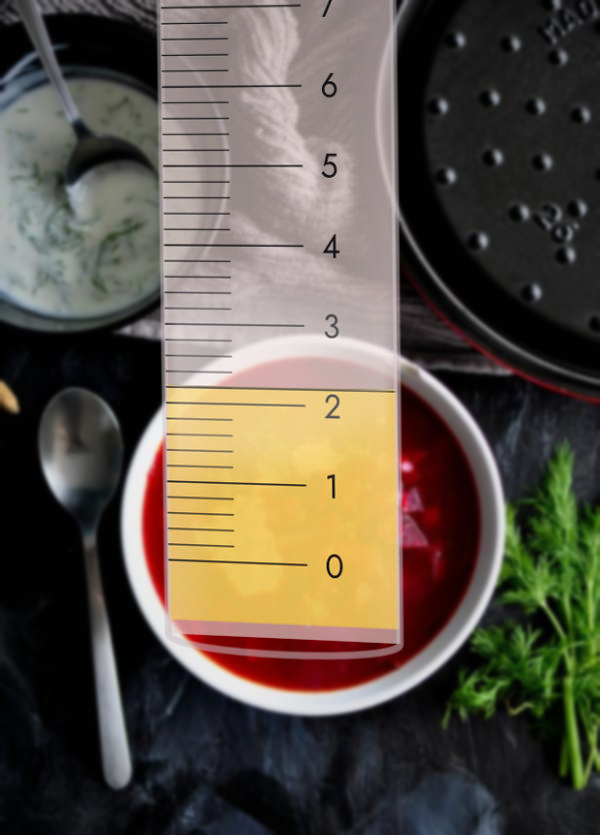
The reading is 2.2 mL
